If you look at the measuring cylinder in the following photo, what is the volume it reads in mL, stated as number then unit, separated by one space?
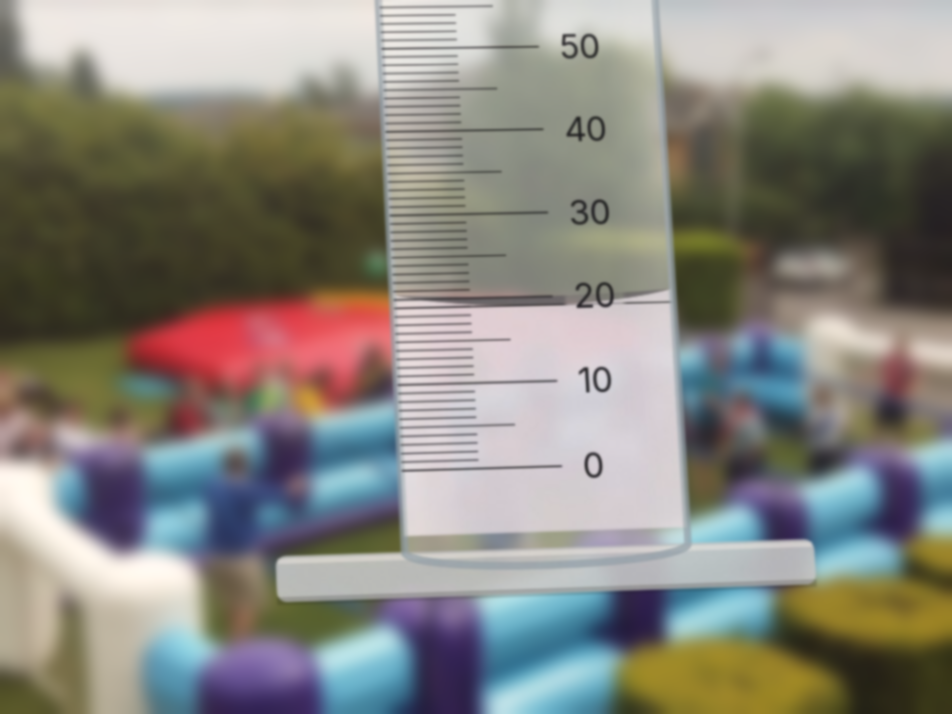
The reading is 19 mL
